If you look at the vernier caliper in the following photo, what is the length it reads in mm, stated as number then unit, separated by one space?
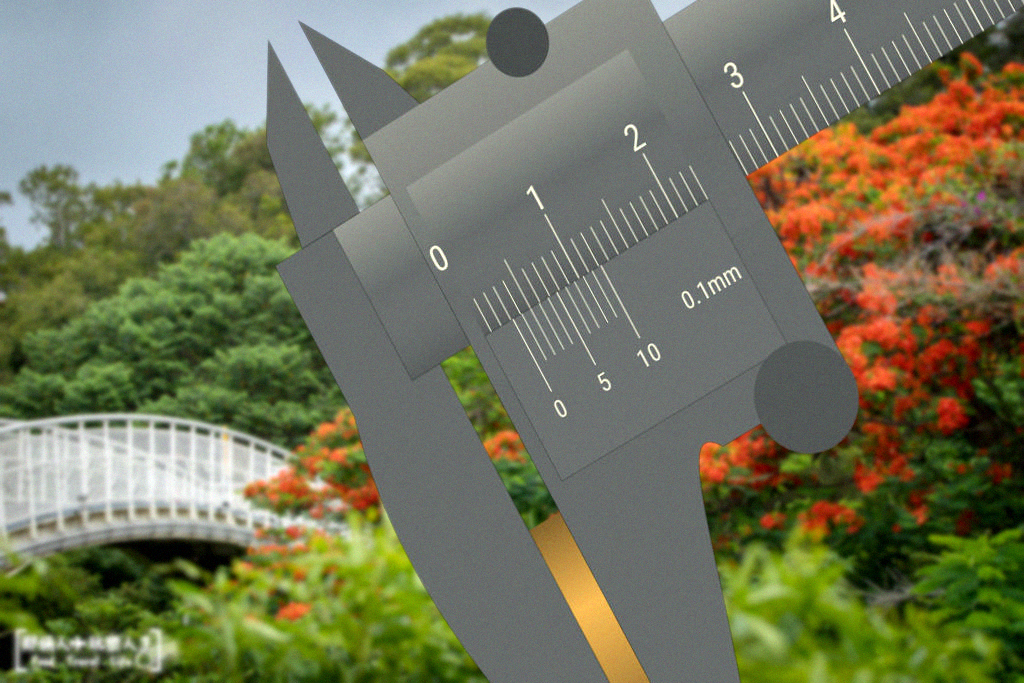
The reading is 3.2 mm
